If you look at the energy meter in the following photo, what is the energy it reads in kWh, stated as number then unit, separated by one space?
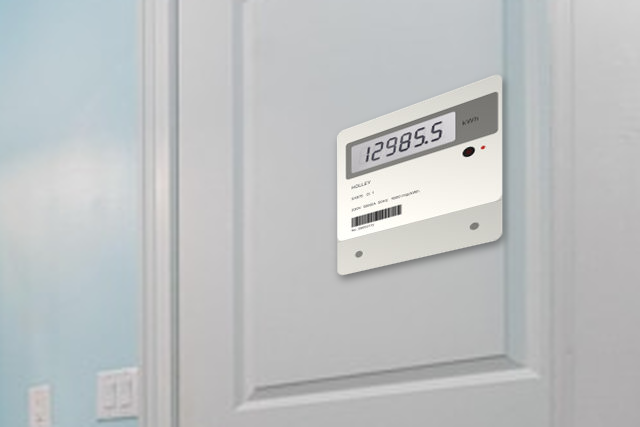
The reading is 12985.5 kWh
